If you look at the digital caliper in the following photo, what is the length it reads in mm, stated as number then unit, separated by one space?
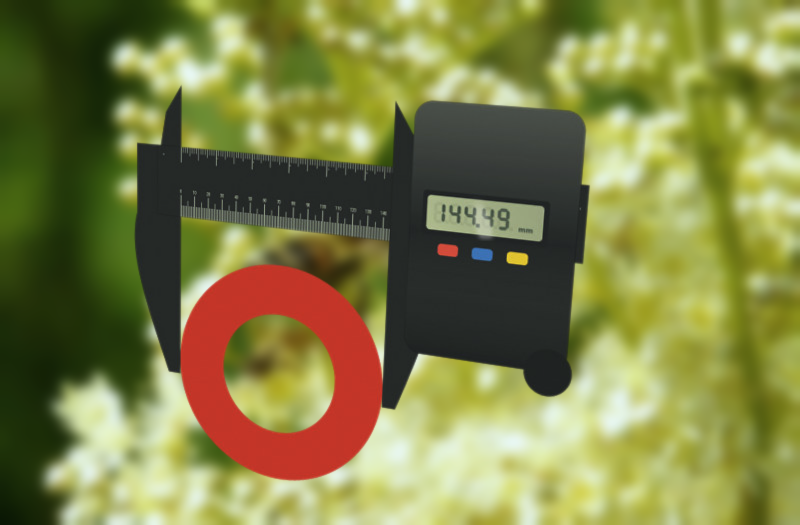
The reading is 144.49 mm
